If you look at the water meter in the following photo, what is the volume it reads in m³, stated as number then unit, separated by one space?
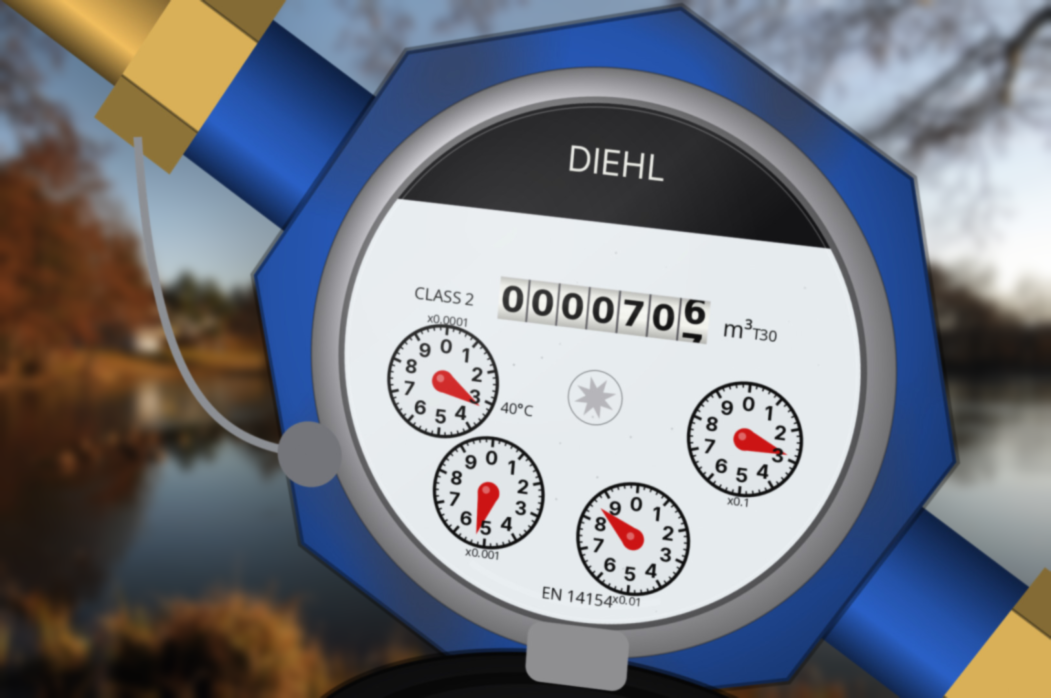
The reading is 706.2853 m³
